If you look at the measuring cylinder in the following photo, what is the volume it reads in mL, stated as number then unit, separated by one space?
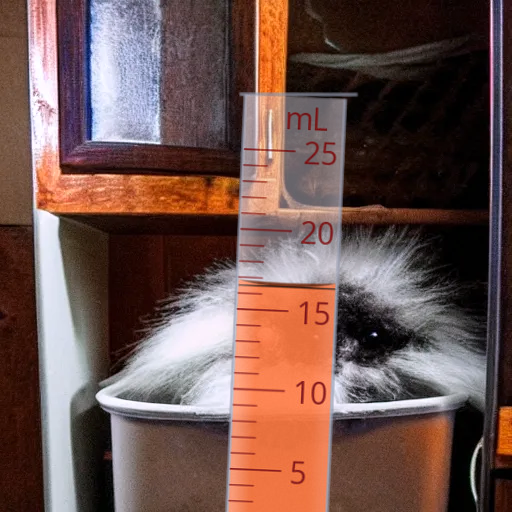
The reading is 16.5 mL
